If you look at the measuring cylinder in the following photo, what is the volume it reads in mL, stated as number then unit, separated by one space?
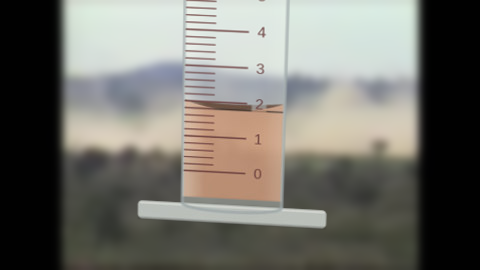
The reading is 1.8 mL
